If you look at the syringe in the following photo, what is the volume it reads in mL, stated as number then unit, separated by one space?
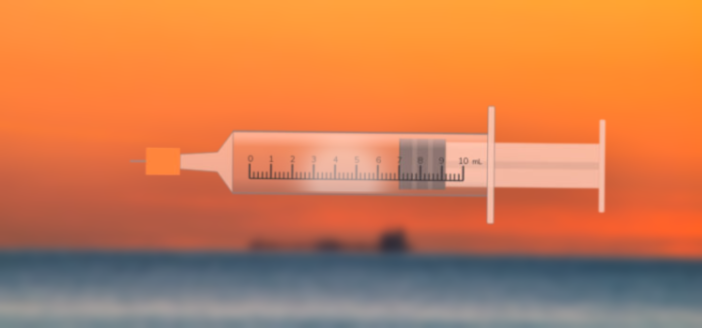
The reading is 7 mL
